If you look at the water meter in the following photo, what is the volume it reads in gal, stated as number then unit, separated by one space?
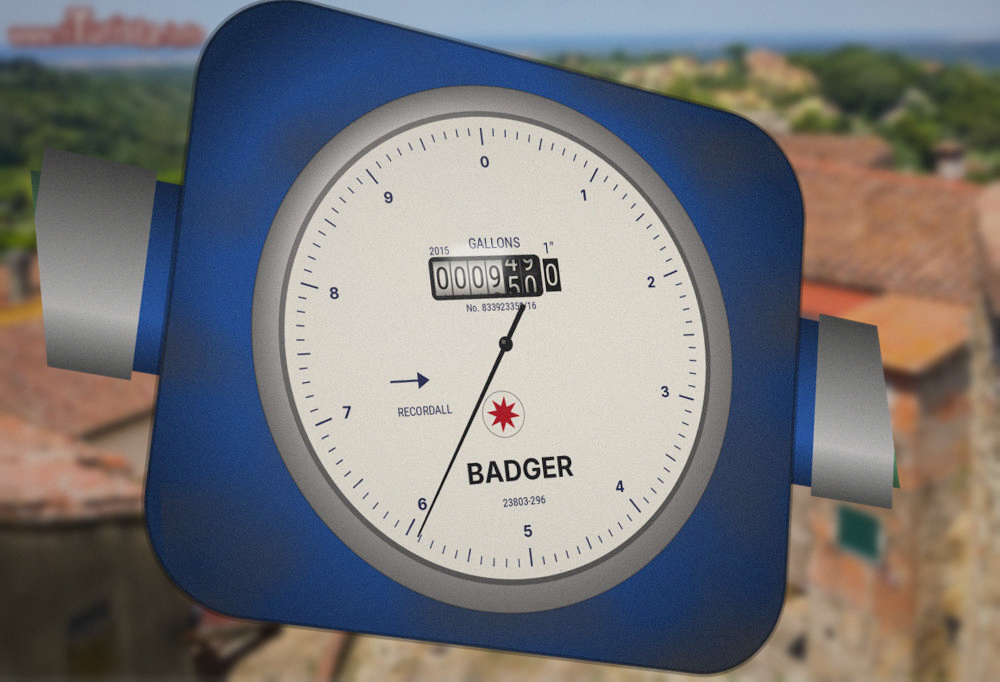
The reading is 9495.9 gal
